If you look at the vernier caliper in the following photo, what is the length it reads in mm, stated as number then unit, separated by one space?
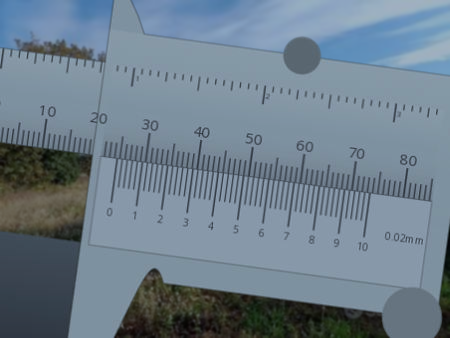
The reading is 24.5 mm
